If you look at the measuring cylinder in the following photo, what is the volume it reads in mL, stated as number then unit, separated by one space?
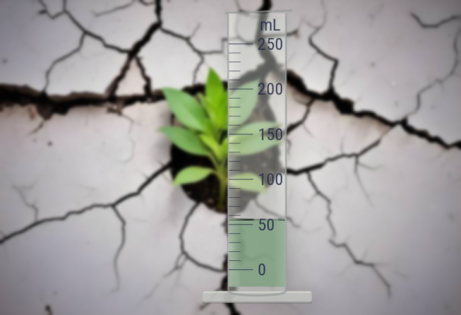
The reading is 55 mL
